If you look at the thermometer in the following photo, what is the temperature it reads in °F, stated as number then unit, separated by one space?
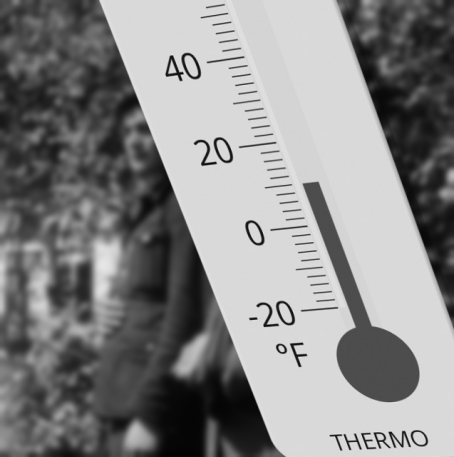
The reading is 10 °F
